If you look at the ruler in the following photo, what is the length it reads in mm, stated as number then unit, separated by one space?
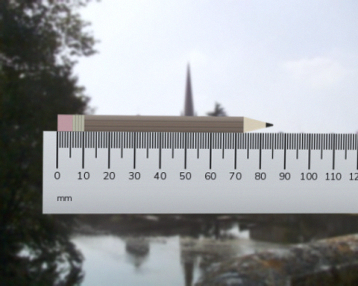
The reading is 85 mm
